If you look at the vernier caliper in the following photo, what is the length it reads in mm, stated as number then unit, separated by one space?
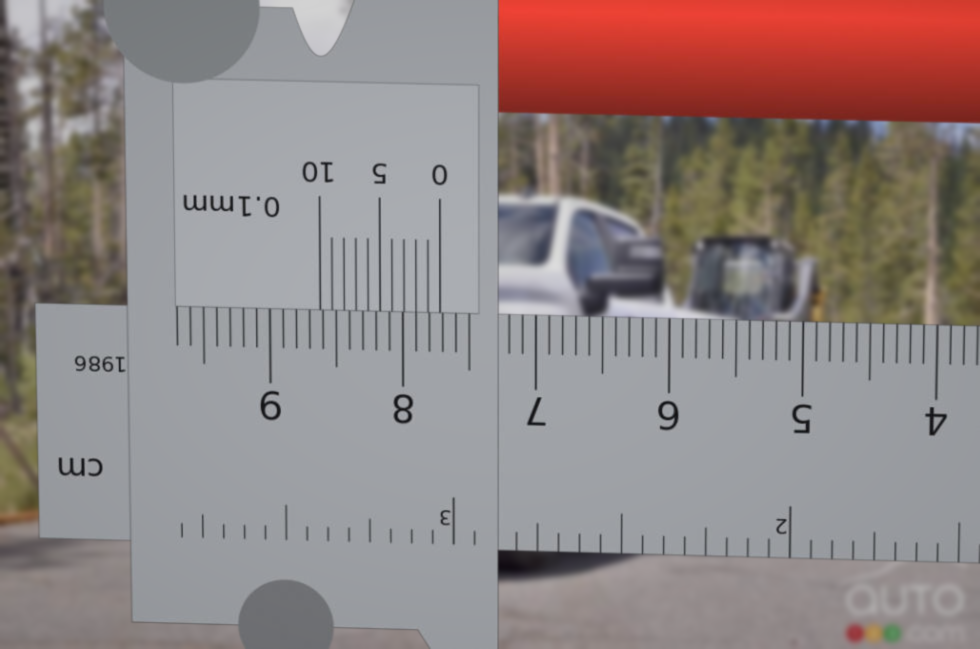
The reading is 77.2 mm
